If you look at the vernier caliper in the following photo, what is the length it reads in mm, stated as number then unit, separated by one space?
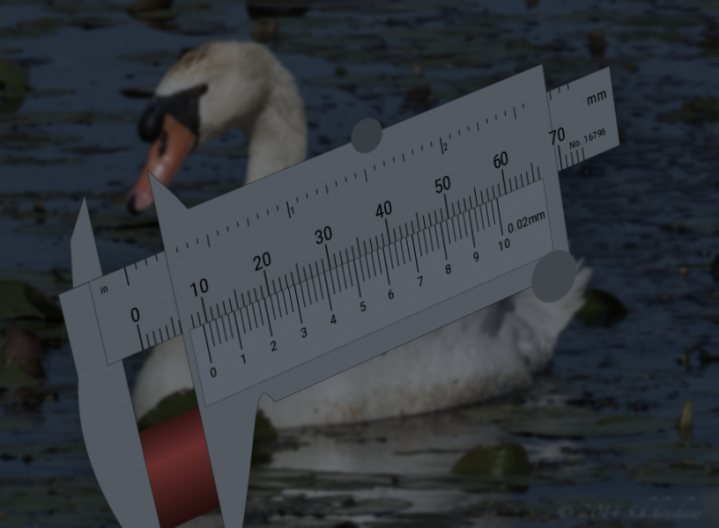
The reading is 9.4 mm
